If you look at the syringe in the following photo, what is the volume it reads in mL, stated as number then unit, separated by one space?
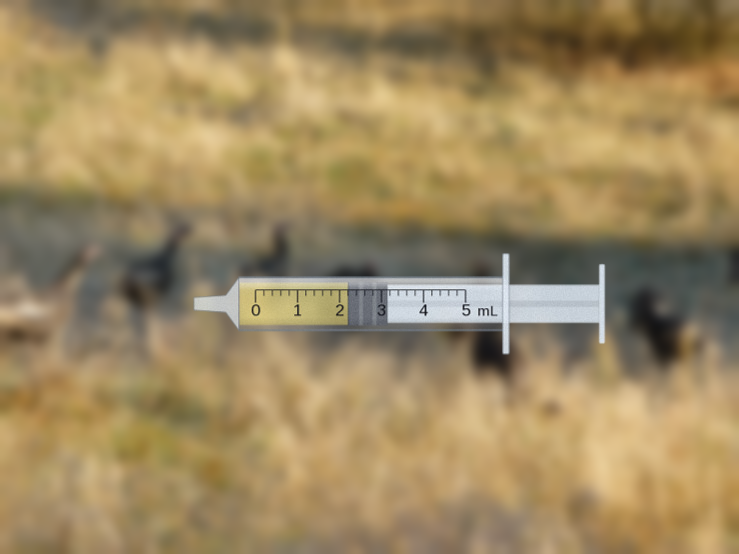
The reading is 2.2 mL
